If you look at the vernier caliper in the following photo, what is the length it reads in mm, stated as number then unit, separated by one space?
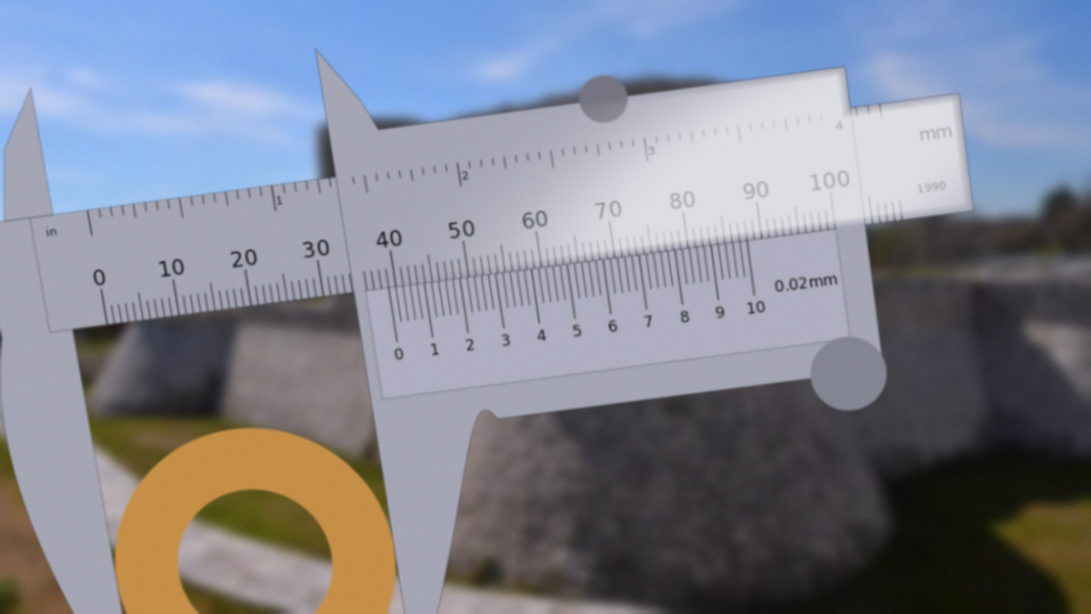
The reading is 39.0 mm
